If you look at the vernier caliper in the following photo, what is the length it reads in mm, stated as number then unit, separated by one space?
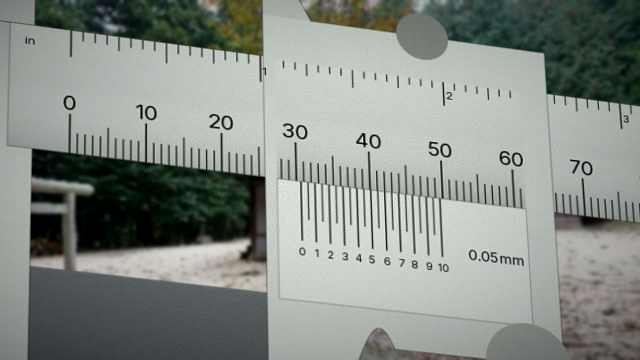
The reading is 30.6 mm
